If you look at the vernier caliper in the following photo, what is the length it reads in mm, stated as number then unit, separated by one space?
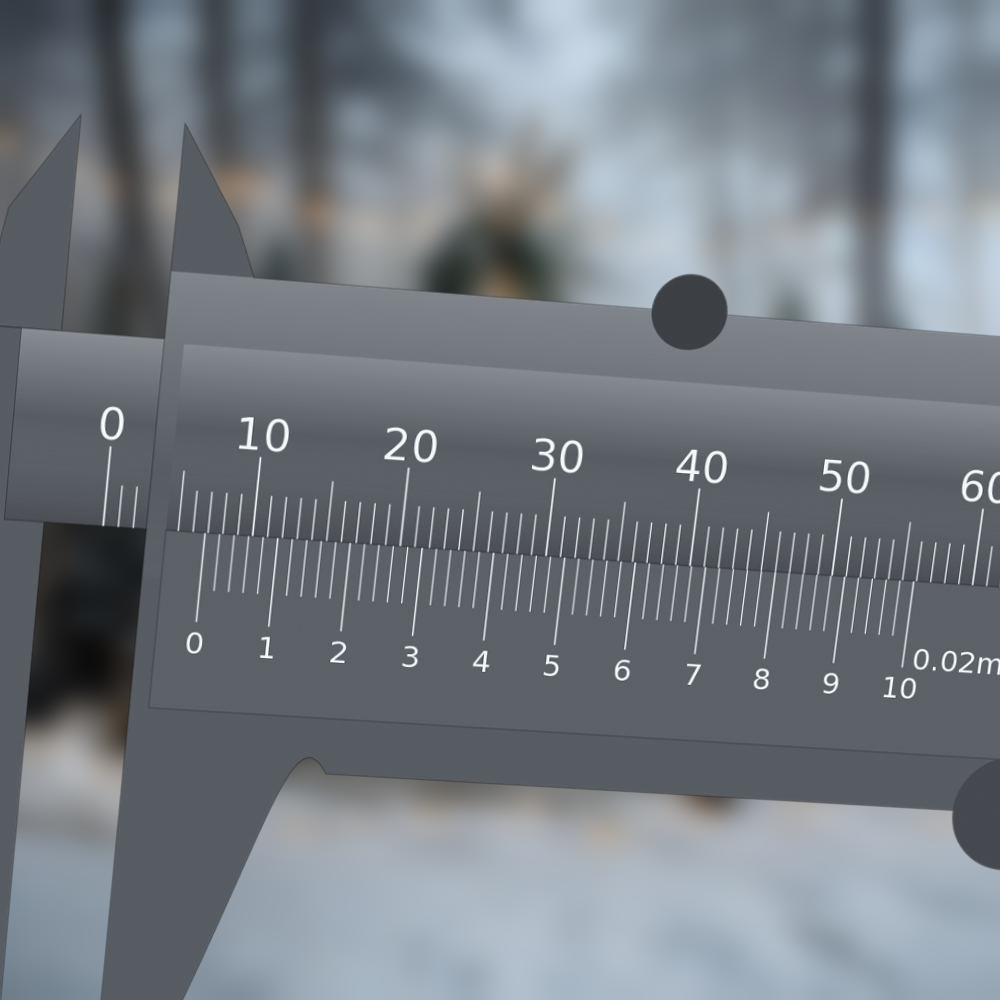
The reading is 6.8 mm
